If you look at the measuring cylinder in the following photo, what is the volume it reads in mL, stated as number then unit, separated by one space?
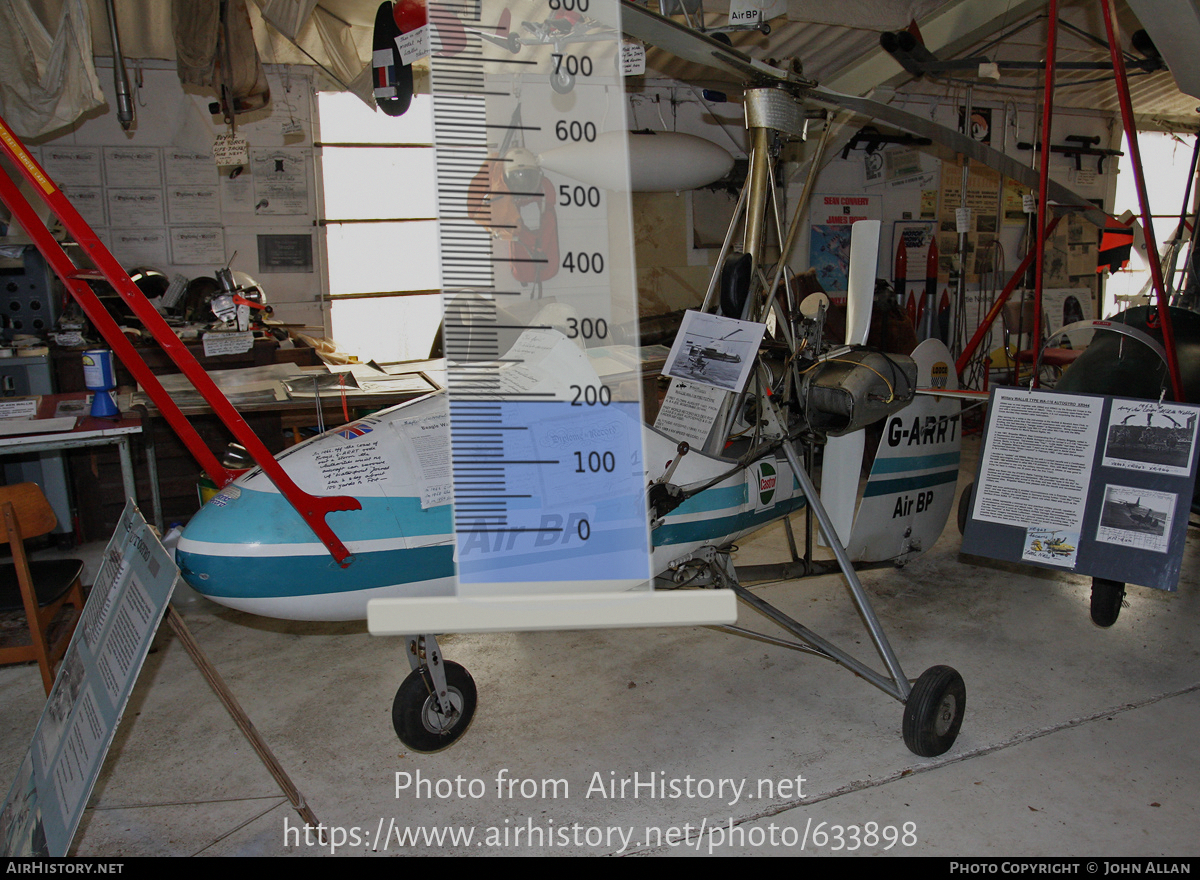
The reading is 190 mL
